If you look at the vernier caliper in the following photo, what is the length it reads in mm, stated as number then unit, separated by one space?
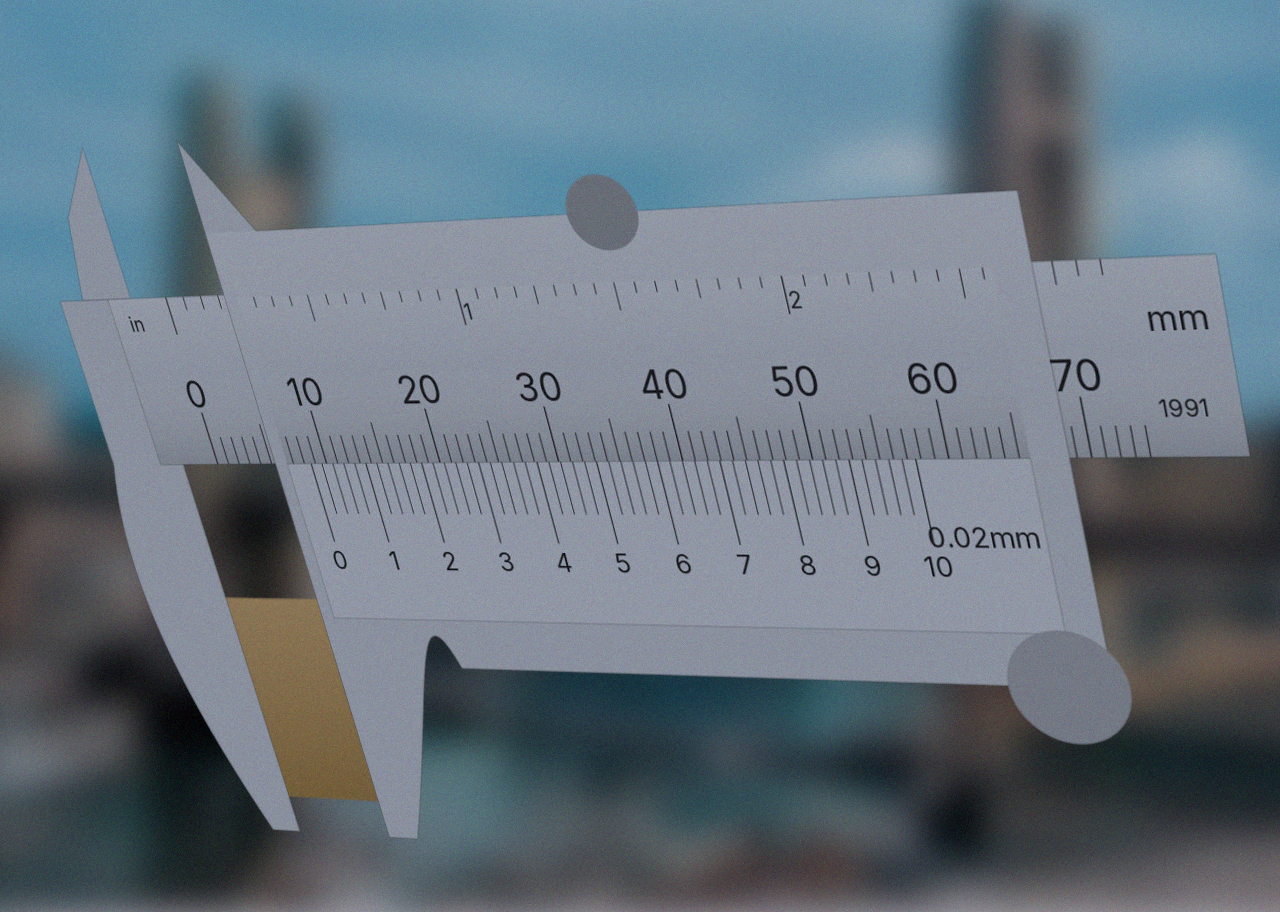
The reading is 8.6 mm
